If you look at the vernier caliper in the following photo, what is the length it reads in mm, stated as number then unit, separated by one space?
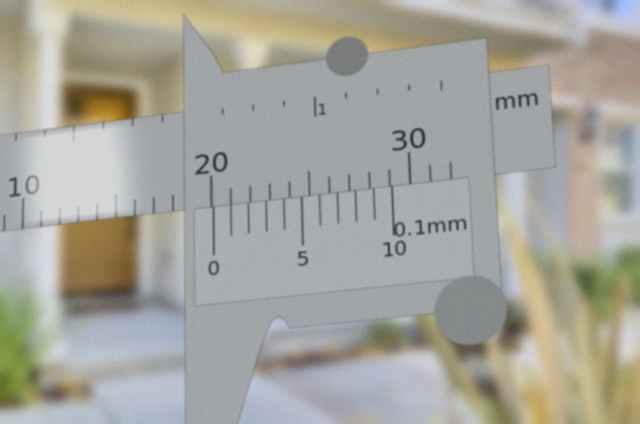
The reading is 20.1 mm
